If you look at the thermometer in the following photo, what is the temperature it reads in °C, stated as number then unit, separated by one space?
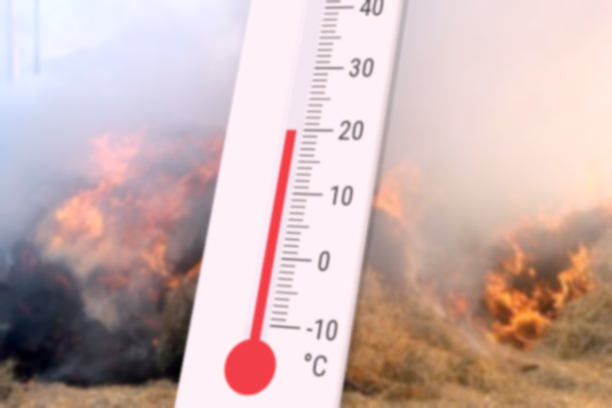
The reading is 20 °C
